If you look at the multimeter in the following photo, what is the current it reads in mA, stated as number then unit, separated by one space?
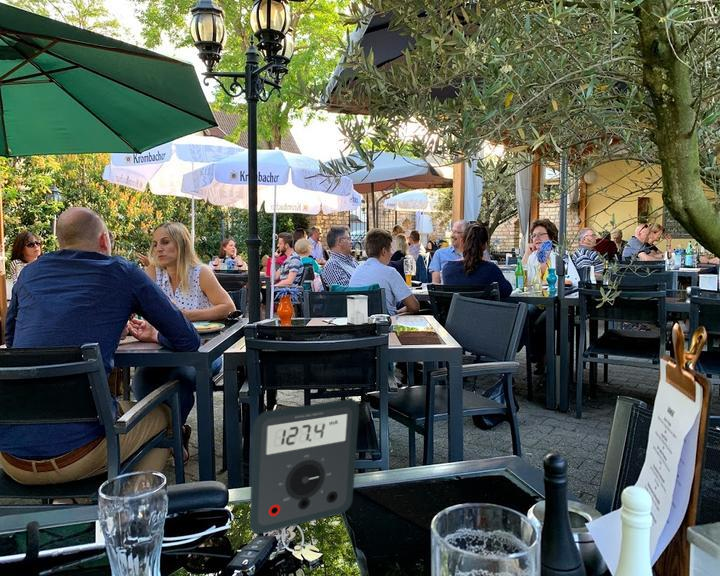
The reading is 127.4 mA
